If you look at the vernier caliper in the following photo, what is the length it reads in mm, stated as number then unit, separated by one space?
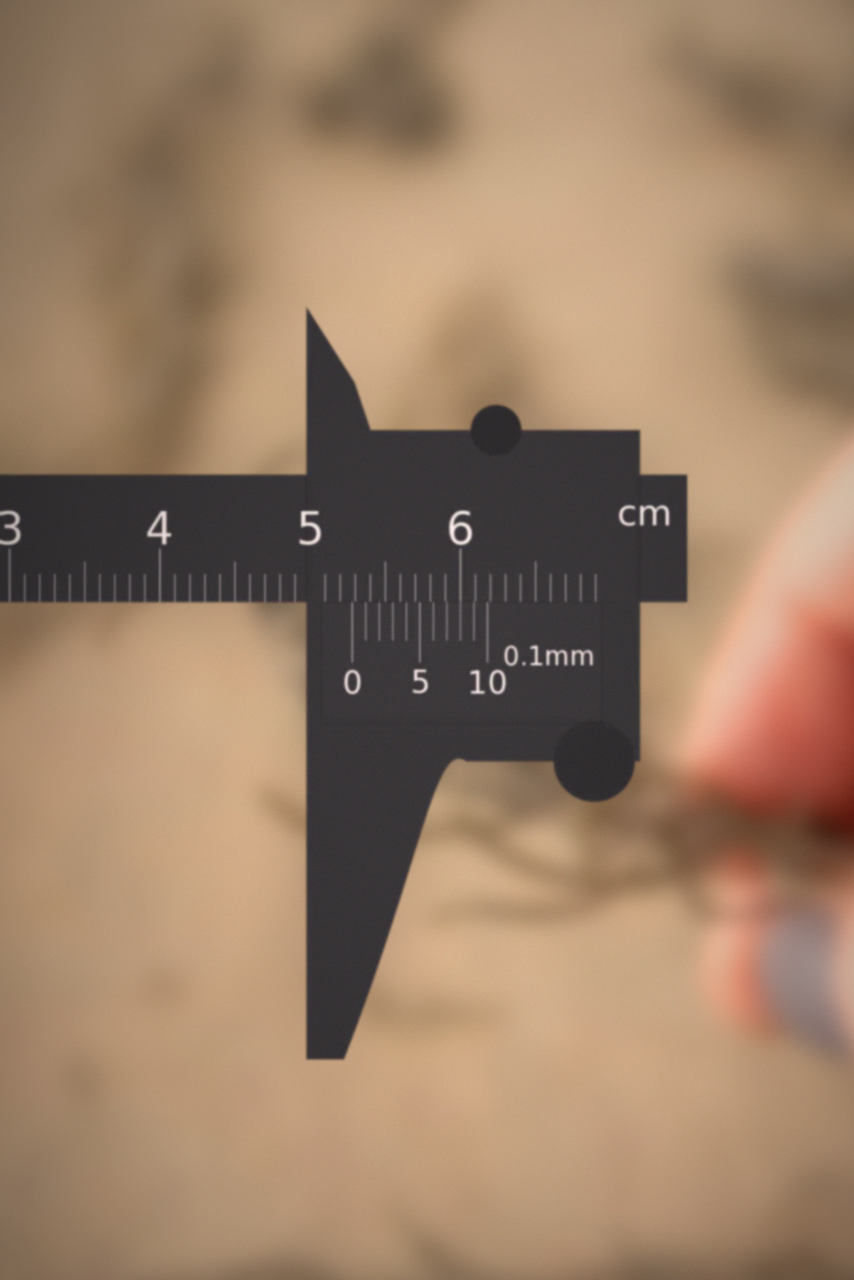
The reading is 52.8 mm
